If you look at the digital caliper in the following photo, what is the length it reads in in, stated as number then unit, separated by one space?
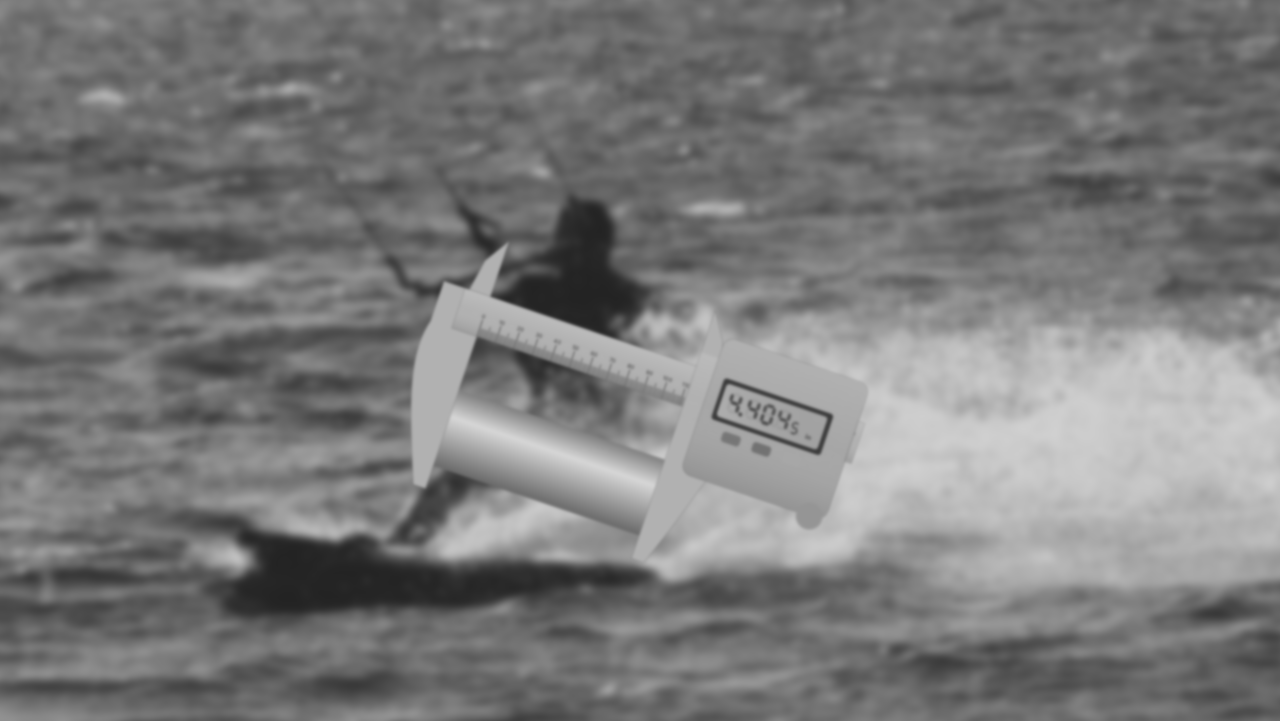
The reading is 4.4045 in
